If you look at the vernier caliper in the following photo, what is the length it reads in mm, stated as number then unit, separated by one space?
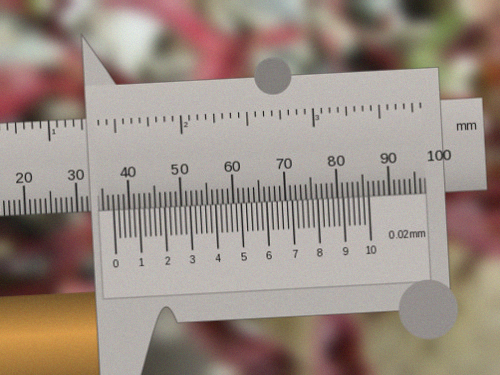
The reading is 37.0 mm
